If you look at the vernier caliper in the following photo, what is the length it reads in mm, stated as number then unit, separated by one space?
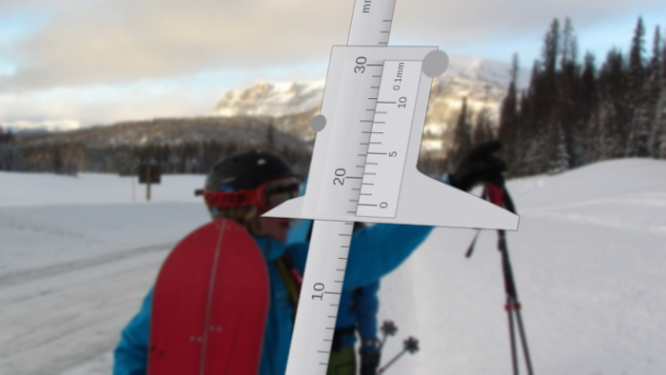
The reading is 17.7 mm
